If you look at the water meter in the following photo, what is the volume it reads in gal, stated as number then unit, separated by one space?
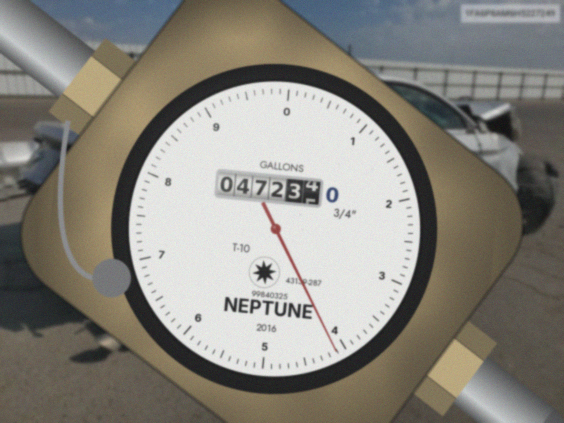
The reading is 472344.1 gal
